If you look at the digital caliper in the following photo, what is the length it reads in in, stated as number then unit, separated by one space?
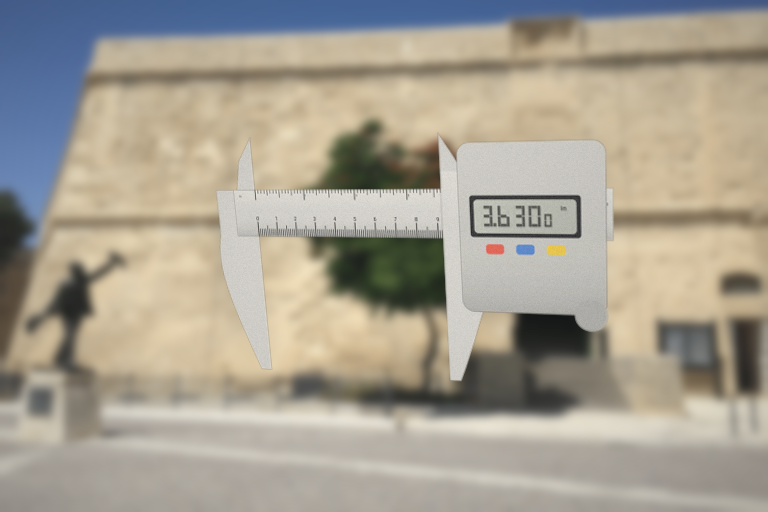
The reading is 3.6300 in
